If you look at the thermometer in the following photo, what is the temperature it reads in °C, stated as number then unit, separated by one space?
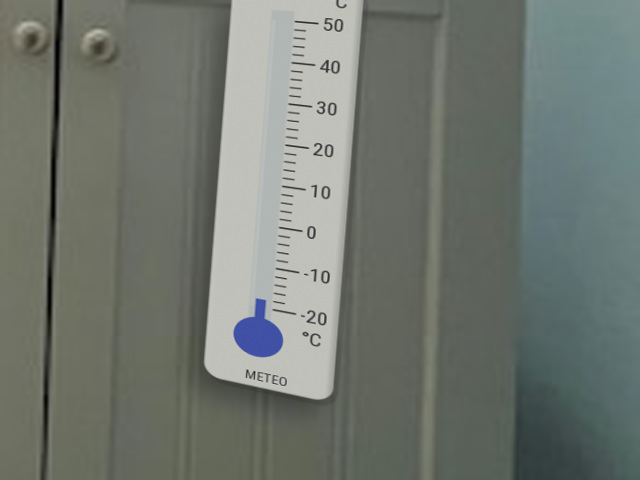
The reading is -18 °C
